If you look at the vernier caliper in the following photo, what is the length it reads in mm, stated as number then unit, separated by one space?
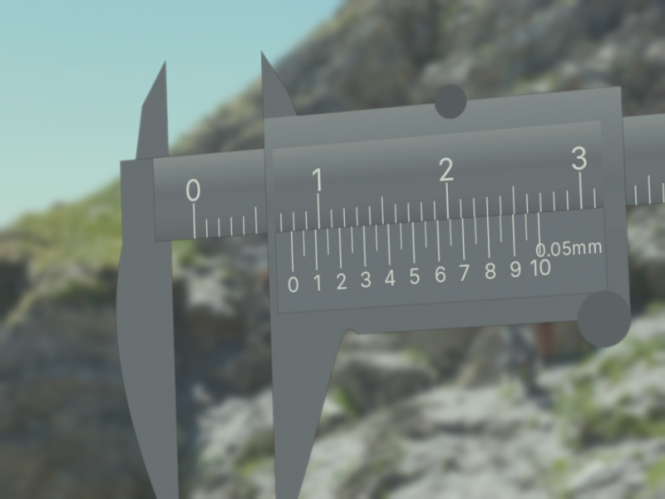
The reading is 7.8 mm
